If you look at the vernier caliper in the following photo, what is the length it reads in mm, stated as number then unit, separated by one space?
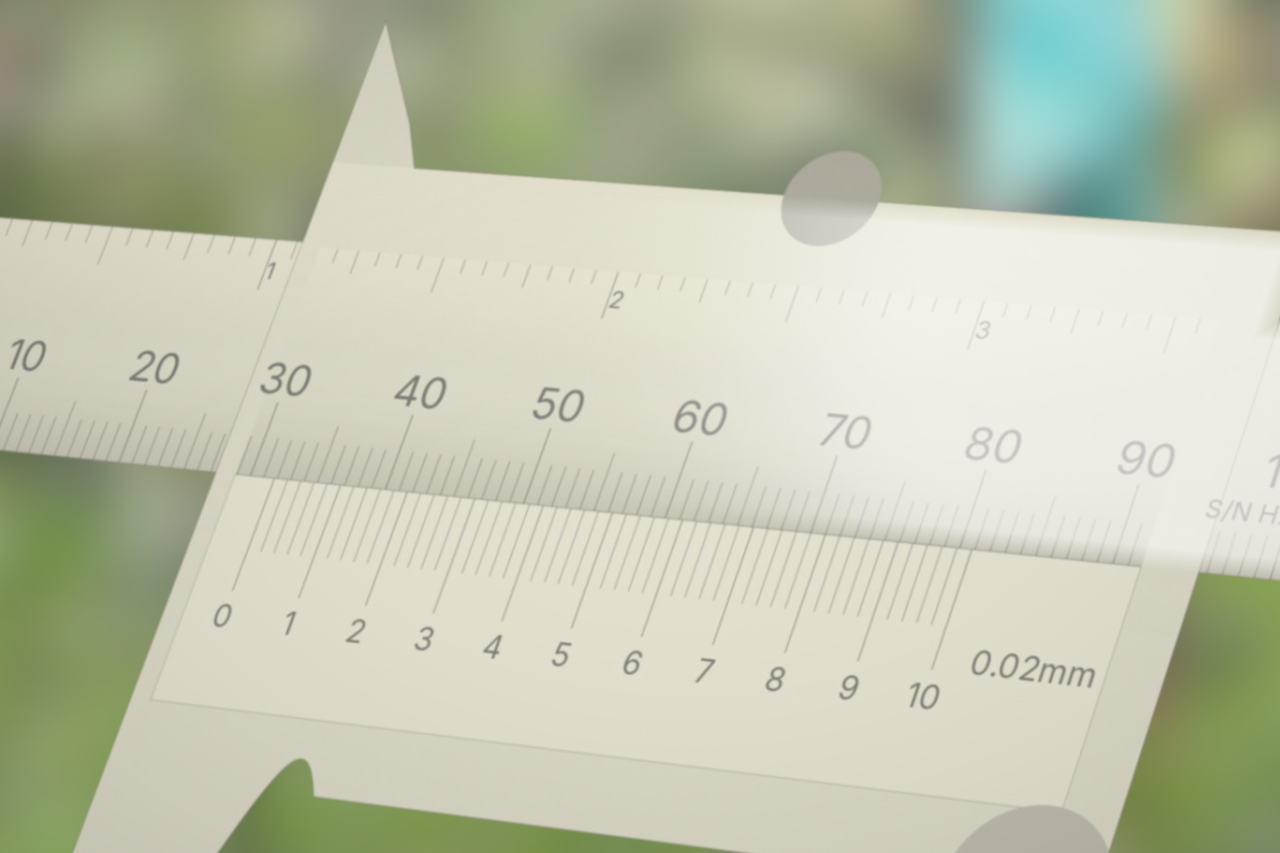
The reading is 31.8 mm
